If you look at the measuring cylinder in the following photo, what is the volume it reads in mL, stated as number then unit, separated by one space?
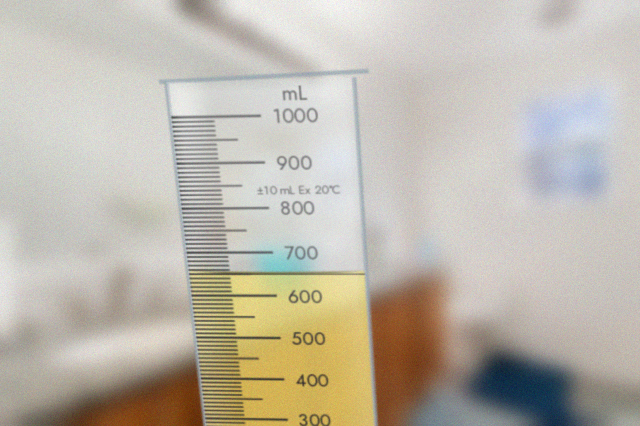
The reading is 650 mL
